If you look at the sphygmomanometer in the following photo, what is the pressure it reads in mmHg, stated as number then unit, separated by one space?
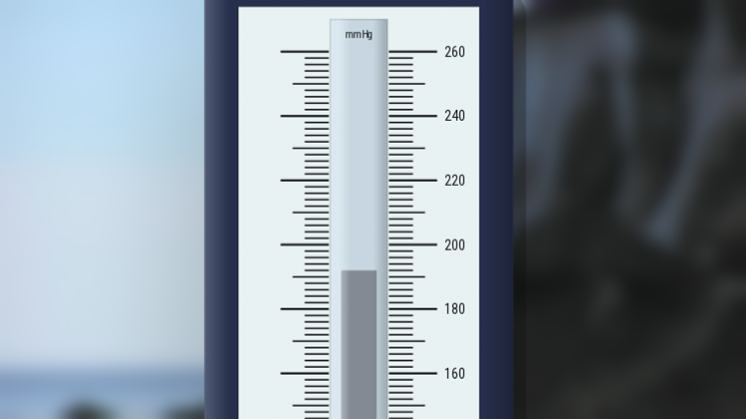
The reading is 192 mmHg
